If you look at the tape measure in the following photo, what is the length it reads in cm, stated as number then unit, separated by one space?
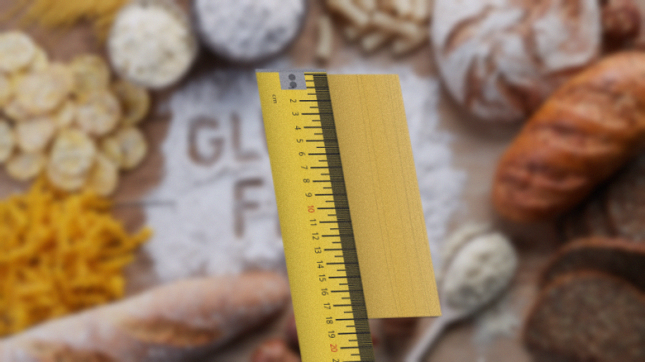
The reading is 18 cm
